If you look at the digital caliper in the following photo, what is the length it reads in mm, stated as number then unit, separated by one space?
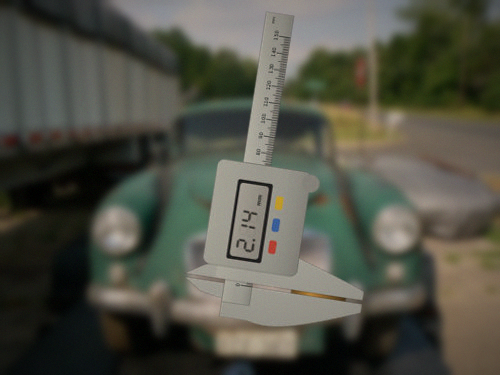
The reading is 2.14 mm
